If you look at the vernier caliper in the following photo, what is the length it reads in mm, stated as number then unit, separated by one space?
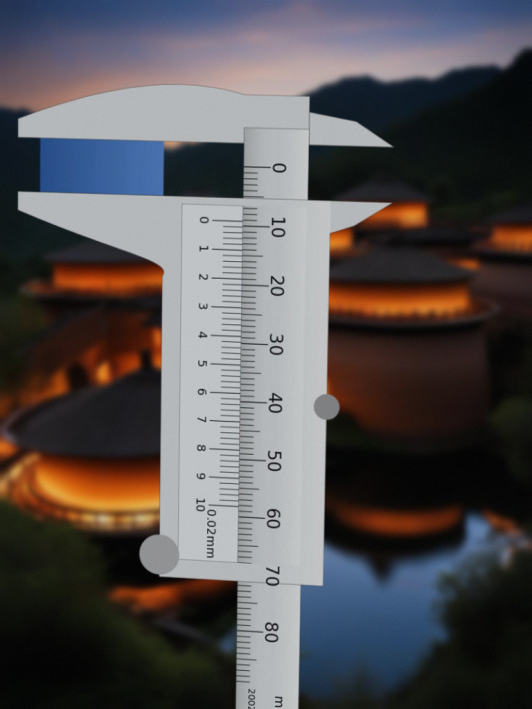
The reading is 9.2 mm
